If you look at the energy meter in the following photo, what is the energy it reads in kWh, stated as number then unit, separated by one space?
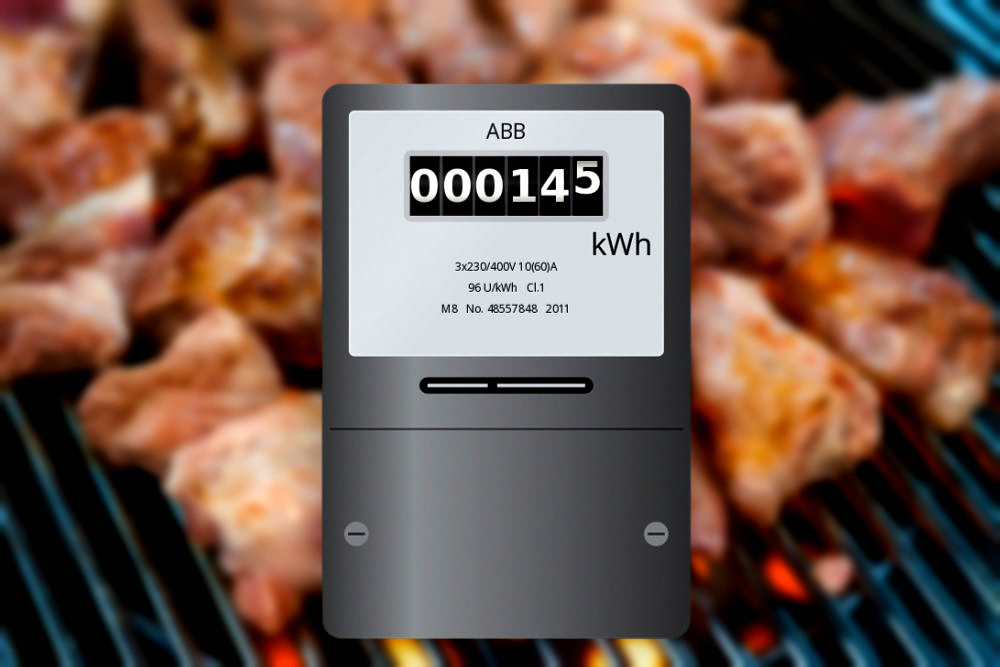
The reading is 145 kWh
